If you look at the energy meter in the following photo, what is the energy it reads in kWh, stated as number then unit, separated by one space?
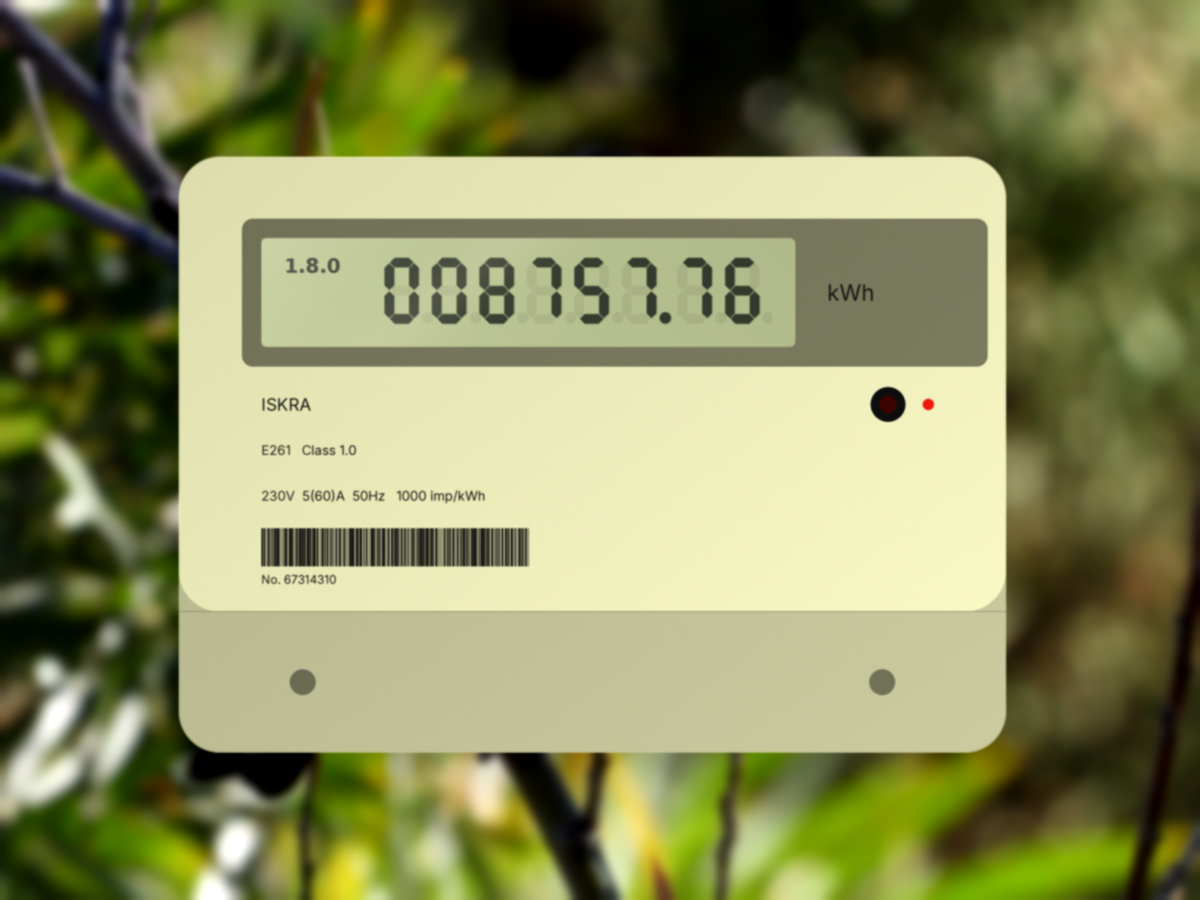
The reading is 8757.76 kWh
